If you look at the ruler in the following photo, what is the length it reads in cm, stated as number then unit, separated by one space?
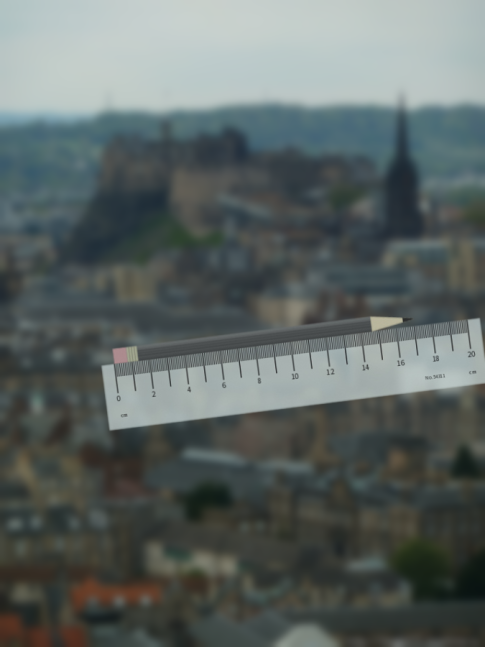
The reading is 17 cm
